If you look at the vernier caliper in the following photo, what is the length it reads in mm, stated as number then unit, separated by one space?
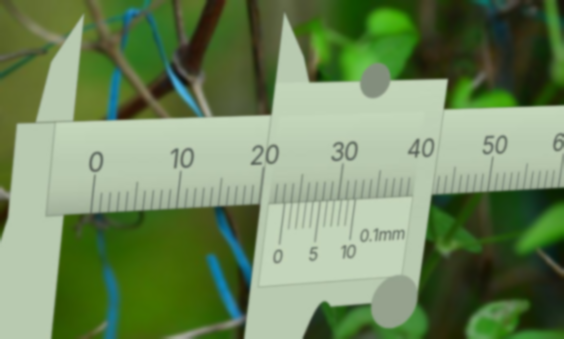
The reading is 23.2 mm
